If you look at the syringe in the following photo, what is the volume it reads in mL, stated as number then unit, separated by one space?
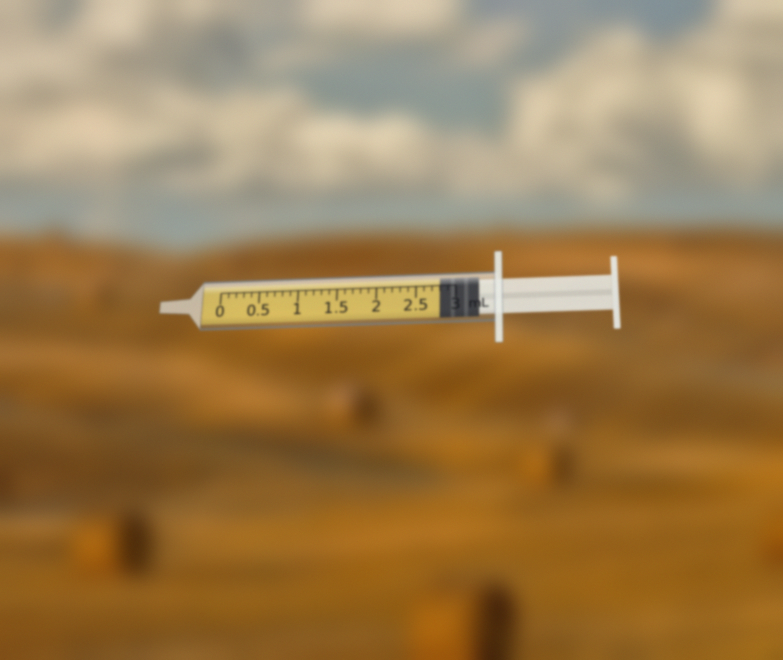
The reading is 2.8 mL
